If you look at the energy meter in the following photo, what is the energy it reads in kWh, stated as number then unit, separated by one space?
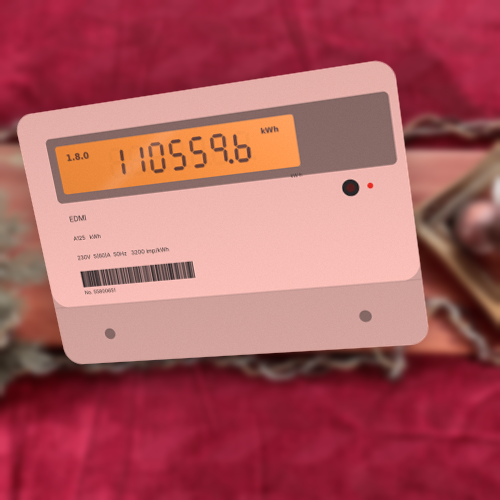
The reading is 110559.6 kWh
